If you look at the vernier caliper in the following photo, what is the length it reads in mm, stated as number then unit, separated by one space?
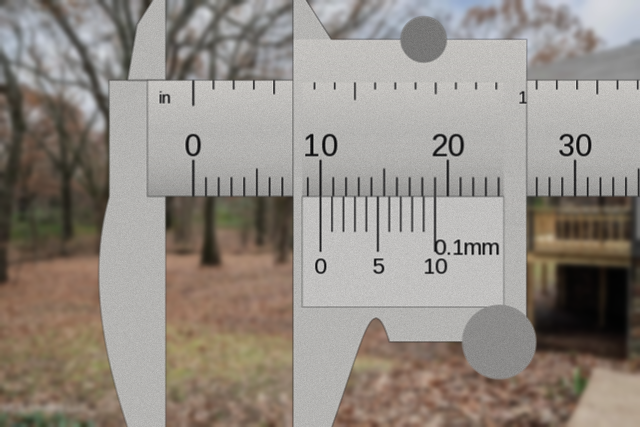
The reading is 10.0 mm
